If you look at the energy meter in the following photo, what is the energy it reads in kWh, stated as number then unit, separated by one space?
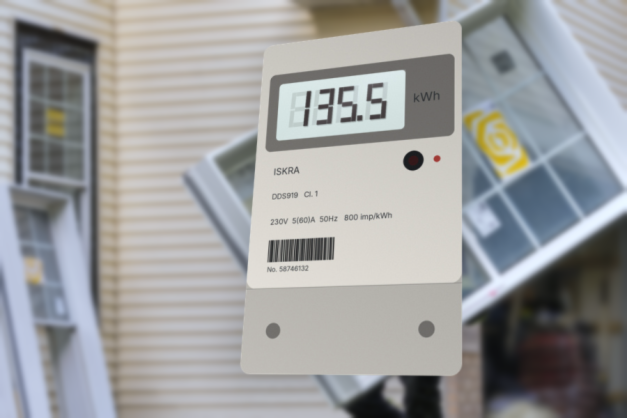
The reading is 135.5 kWh
